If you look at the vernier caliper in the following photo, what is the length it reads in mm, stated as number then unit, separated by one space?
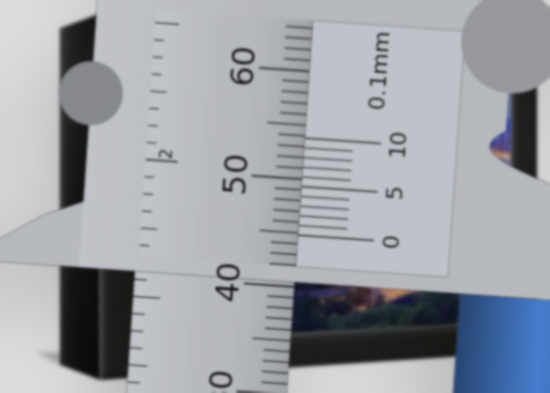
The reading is 44.8 mm
